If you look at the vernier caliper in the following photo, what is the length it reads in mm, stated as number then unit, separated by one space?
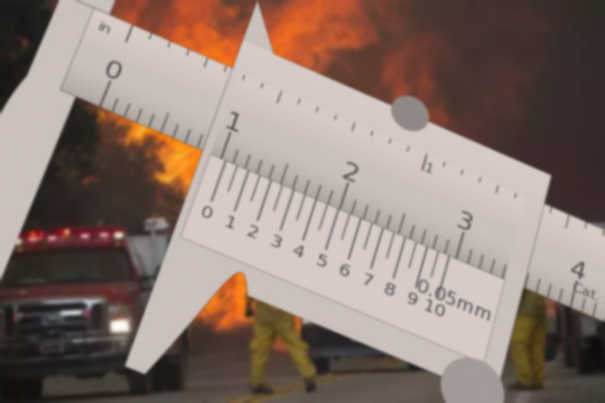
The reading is 10.4 mm
